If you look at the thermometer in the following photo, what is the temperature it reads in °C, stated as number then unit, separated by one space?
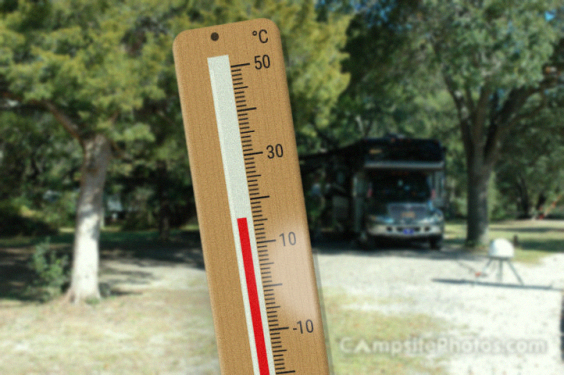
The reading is 16 °C
